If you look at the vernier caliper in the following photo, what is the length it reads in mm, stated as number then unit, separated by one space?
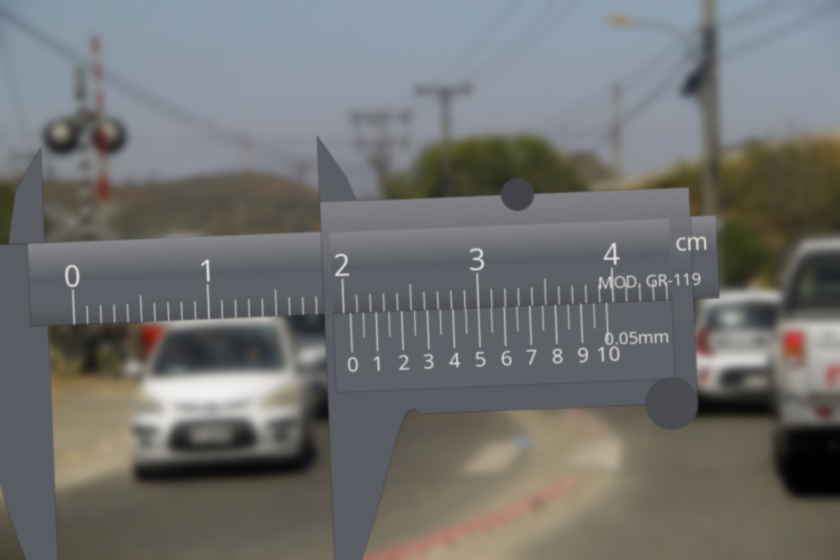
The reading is 20.5 mm
